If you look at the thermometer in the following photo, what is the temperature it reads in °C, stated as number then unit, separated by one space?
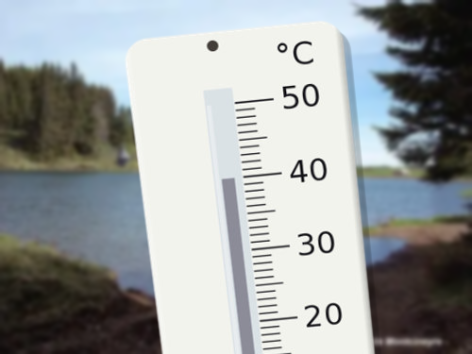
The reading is 40 °C
